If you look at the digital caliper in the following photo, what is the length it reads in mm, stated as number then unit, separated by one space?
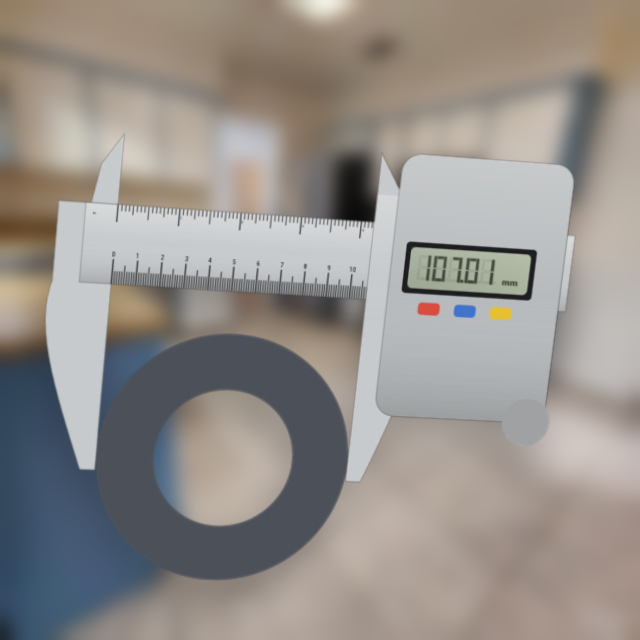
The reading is 107.01 mm
